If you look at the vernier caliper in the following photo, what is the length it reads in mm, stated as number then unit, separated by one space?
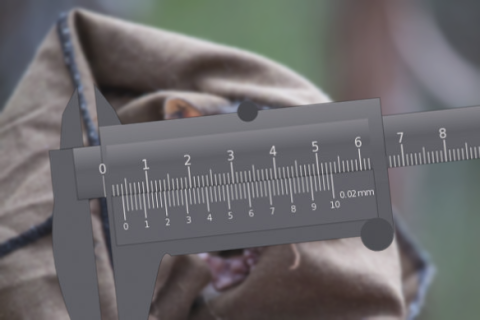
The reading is 4.0 mm
